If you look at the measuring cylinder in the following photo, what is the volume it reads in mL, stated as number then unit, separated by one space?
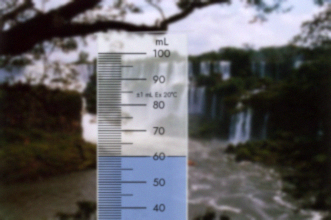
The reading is 60 mL
